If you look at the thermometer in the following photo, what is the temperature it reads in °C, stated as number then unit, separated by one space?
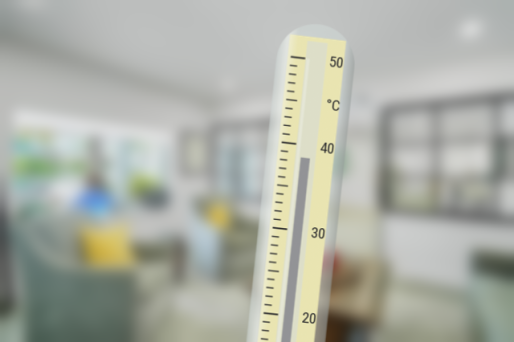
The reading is 38.5 °C
